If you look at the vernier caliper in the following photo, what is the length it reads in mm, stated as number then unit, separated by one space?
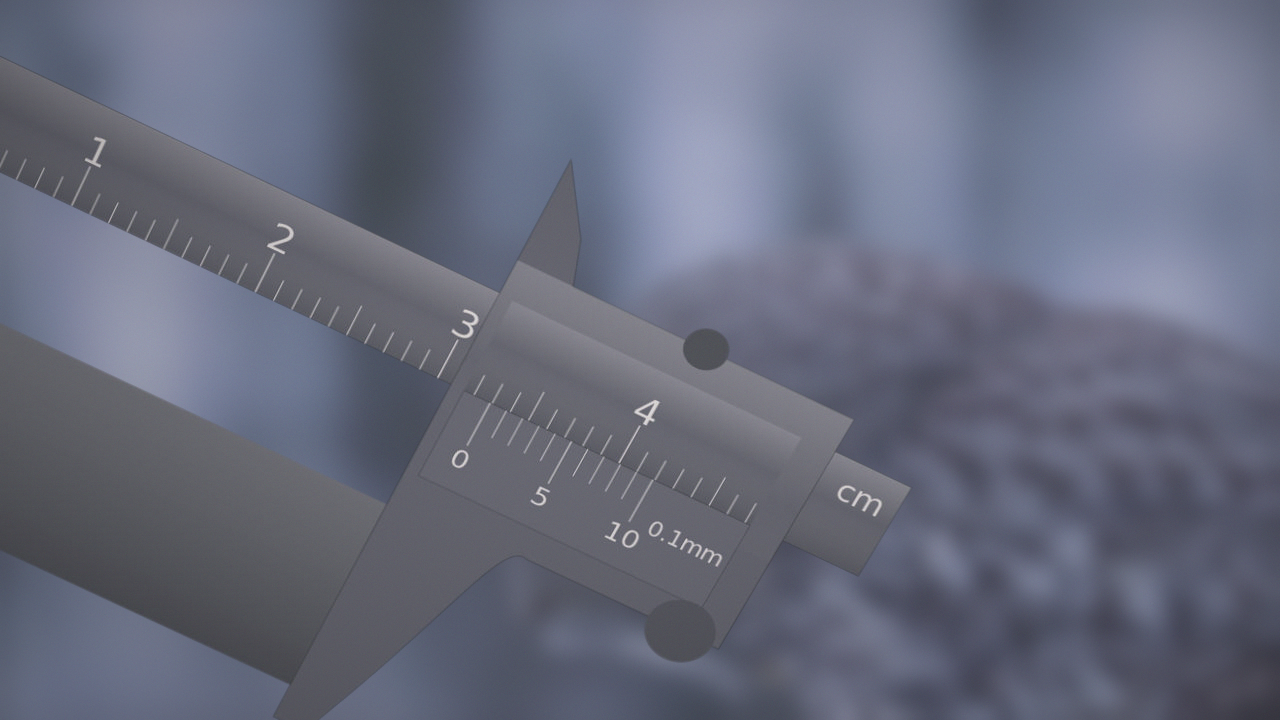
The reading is 32.9 mm
